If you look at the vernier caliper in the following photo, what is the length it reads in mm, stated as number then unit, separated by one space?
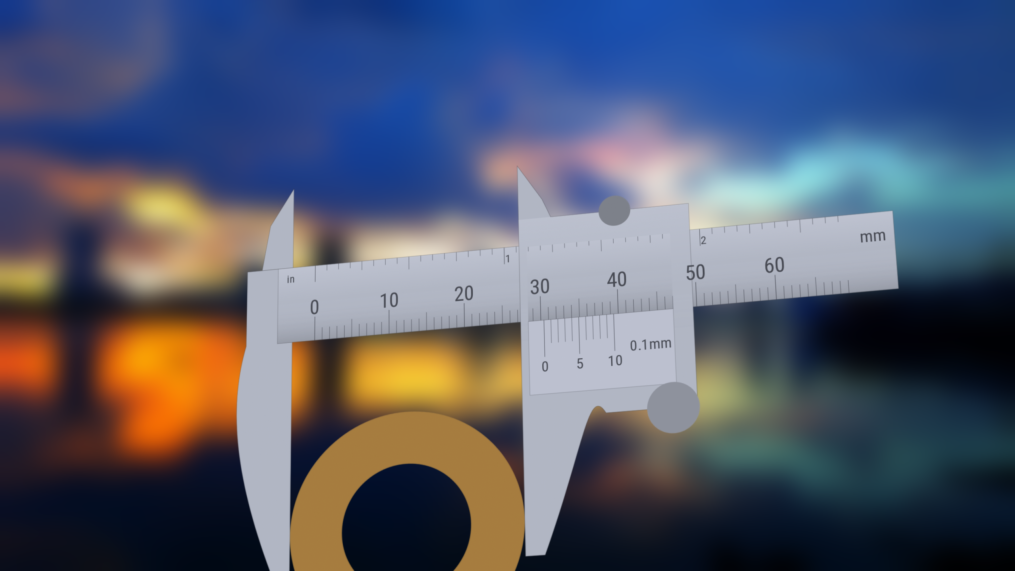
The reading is 30.4 mm
